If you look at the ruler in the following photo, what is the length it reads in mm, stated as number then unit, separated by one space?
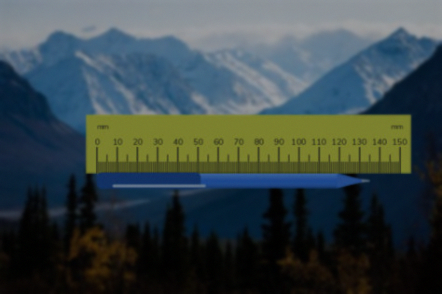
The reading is 135 mm
